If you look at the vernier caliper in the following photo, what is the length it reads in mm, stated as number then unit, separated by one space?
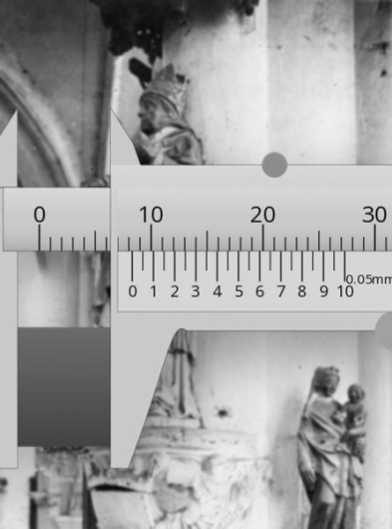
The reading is 8.3 mm
